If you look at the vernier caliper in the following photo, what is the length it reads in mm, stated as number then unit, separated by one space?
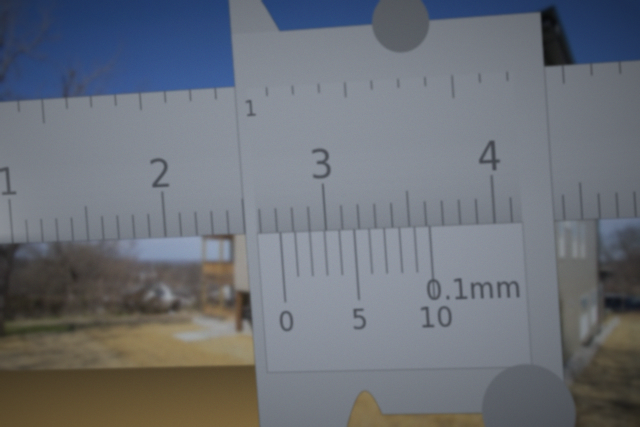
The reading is 27.2 mm
